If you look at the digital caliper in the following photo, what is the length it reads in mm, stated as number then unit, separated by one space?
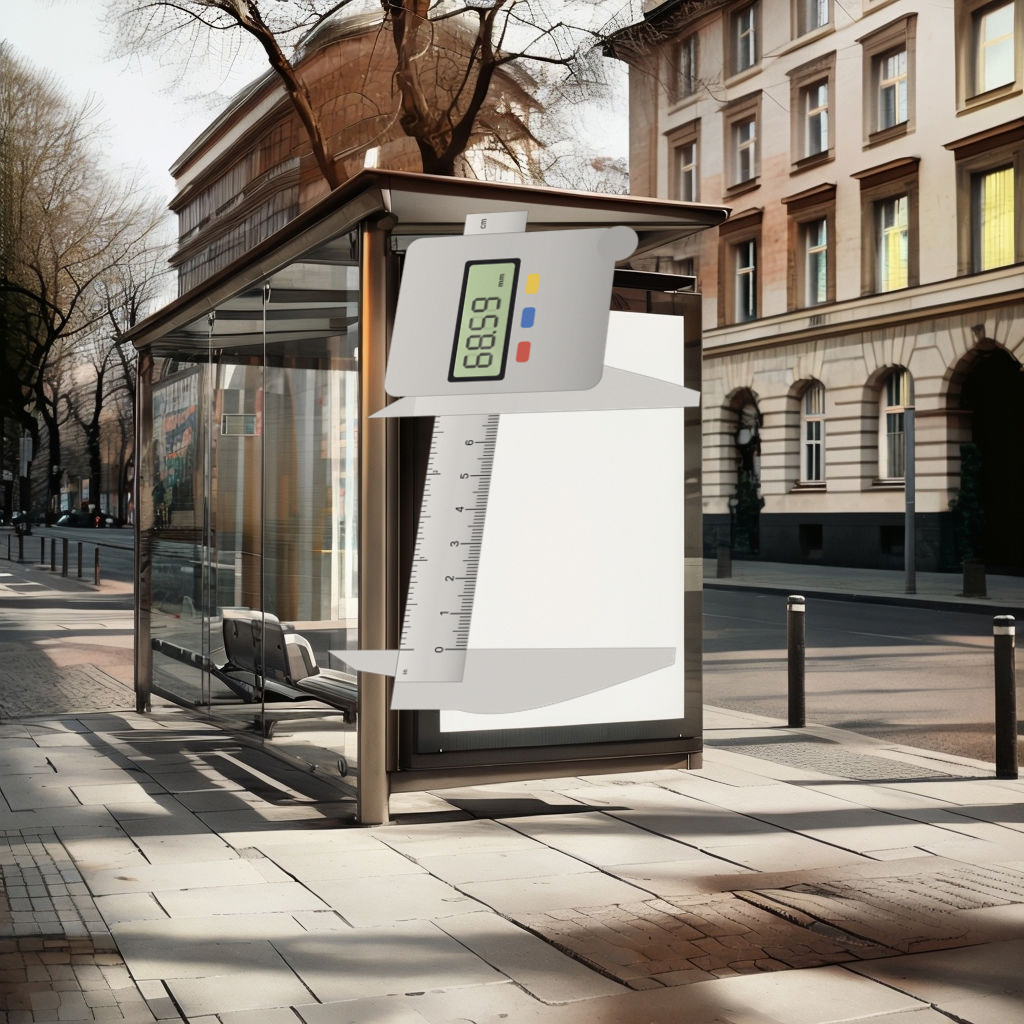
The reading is 68.59 mm
